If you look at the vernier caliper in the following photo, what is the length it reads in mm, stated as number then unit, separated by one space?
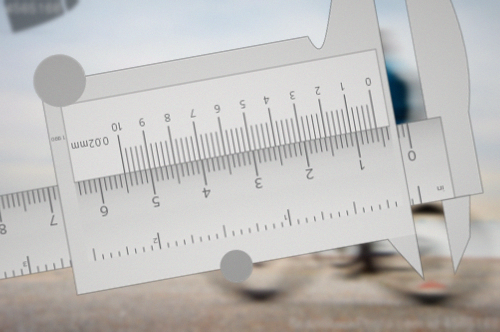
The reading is 6.0 mm
